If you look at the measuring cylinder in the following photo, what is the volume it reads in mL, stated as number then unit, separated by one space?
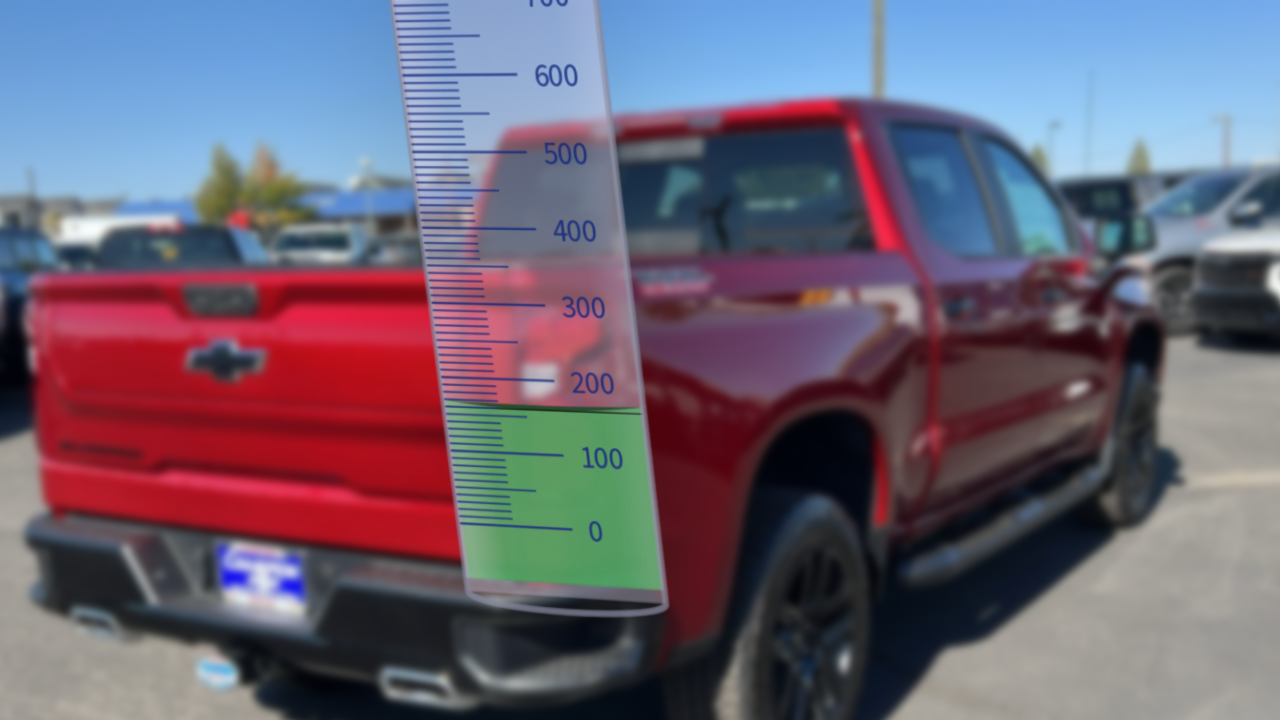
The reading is 160 mL
